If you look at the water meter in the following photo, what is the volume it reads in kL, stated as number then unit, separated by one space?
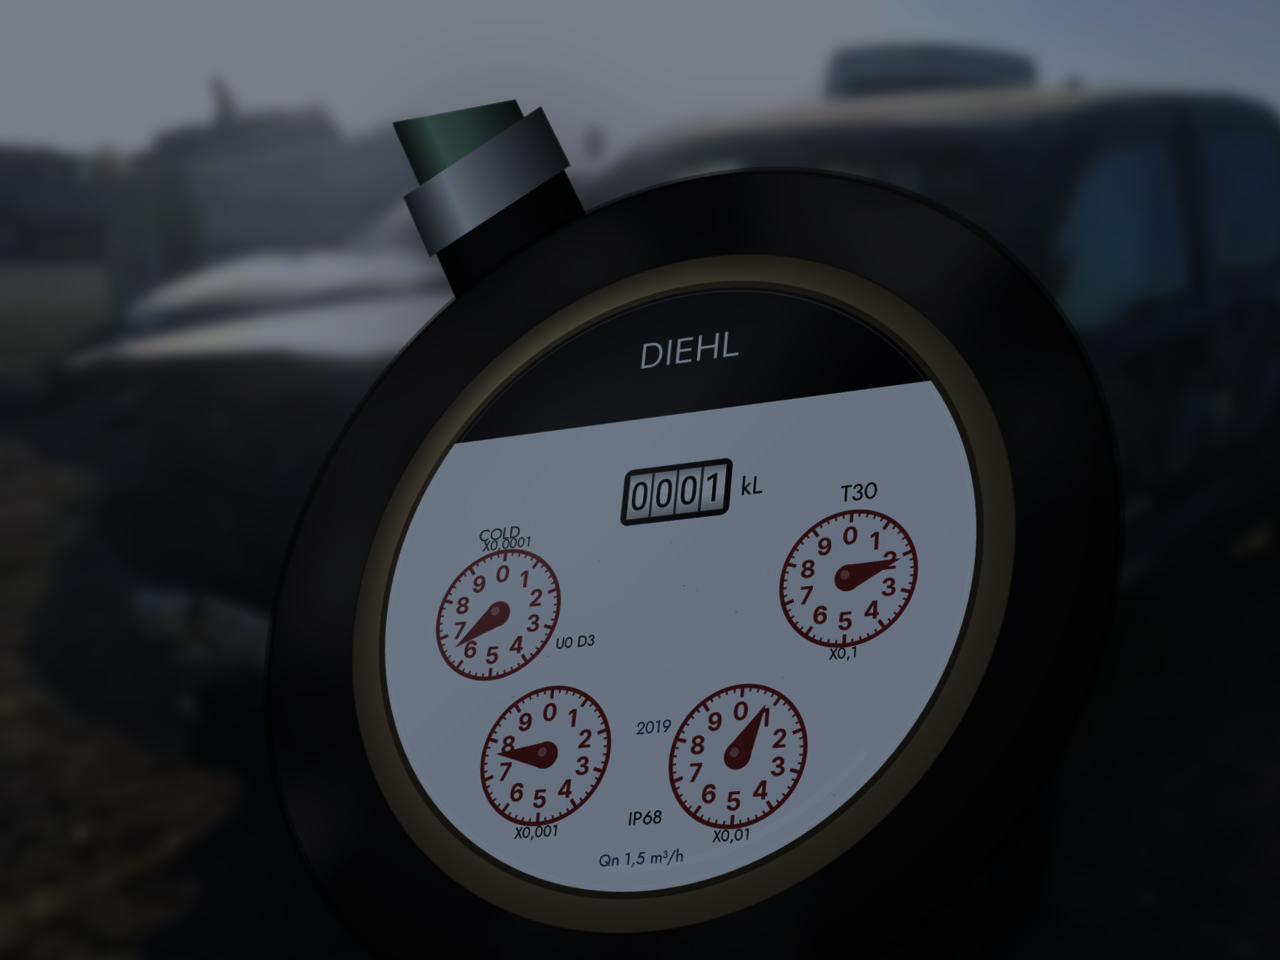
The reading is 1.2076 kL
